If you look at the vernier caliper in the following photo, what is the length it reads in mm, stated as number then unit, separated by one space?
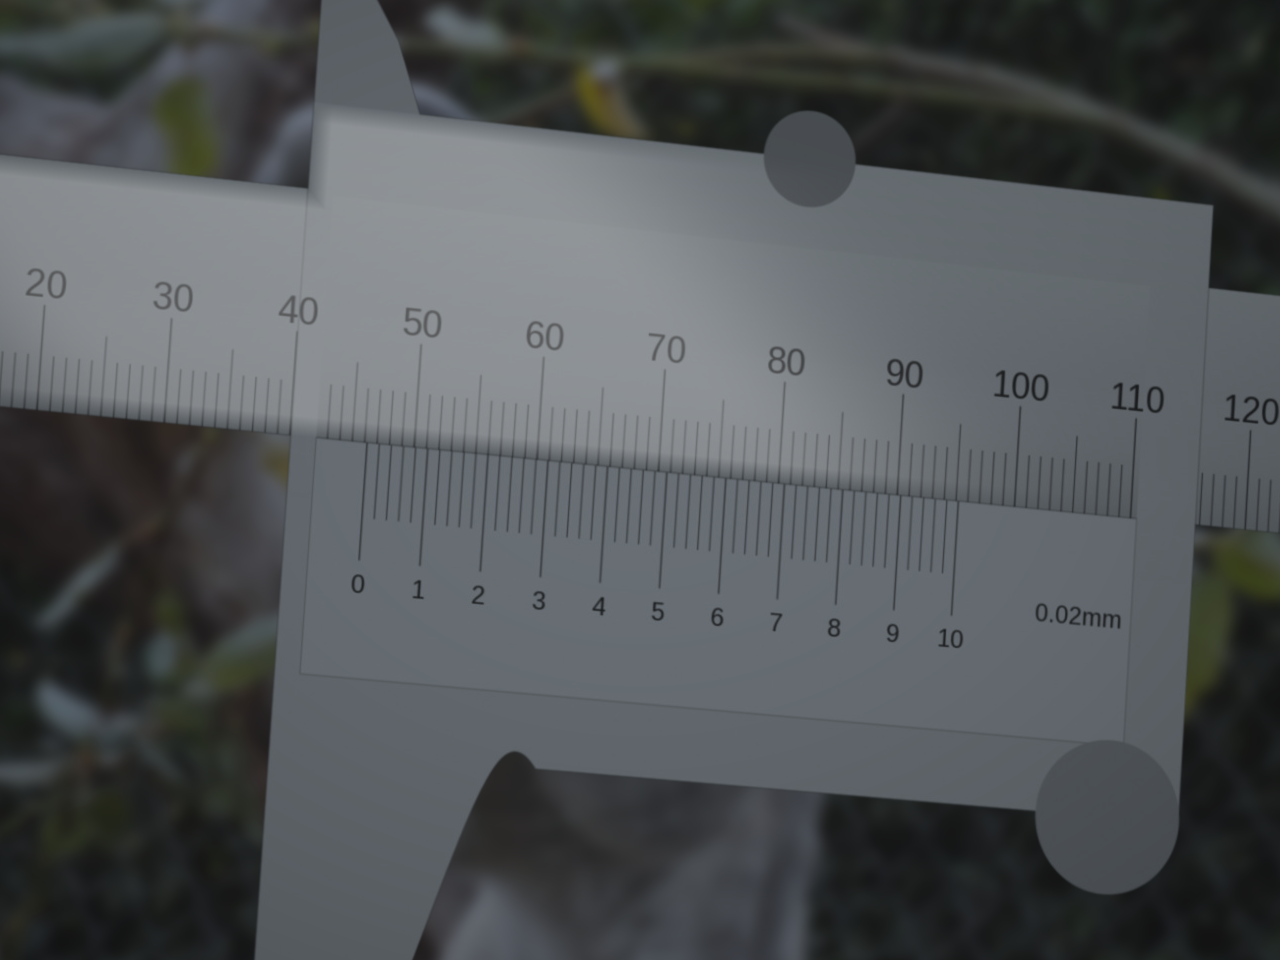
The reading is 46.2 mm
